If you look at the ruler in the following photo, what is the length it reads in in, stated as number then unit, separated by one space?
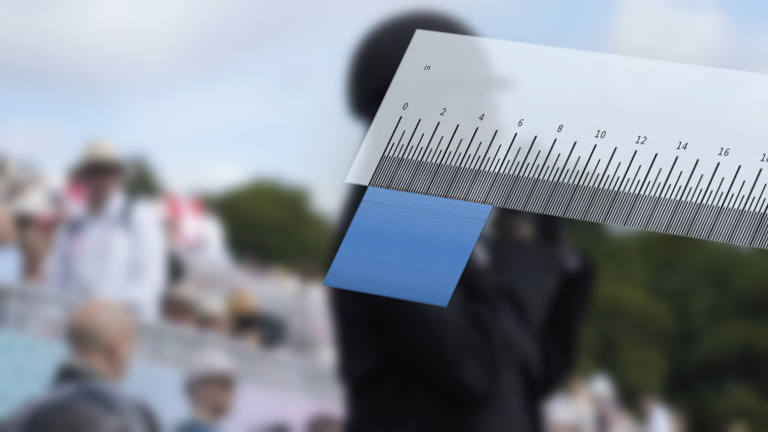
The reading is 6.5 in
